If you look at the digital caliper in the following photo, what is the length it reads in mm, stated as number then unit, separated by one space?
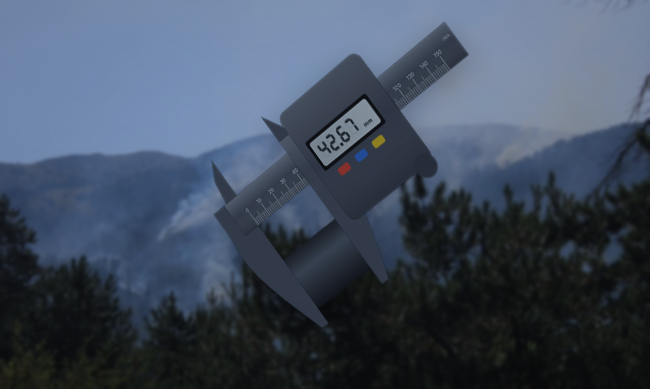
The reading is 42.67 mm
